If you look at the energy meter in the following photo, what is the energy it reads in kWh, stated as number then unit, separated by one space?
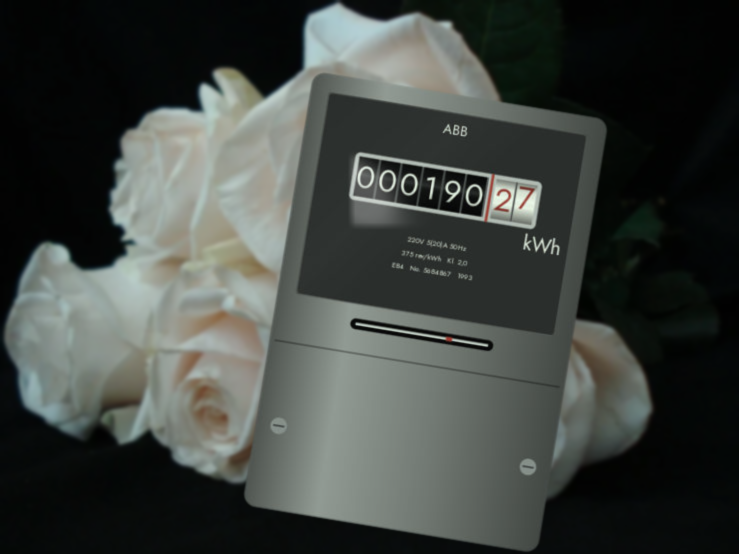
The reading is 190.27 kWh
